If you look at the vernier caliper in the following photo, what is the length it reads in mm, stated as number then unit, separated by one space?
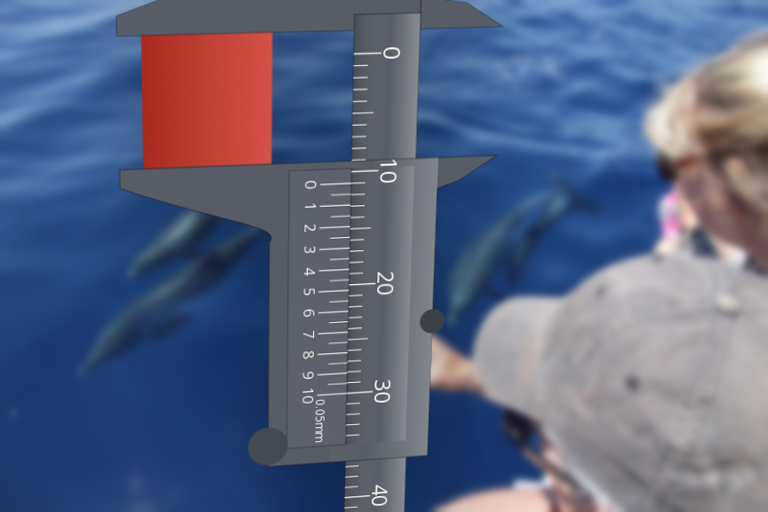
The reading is 11.0 mm
